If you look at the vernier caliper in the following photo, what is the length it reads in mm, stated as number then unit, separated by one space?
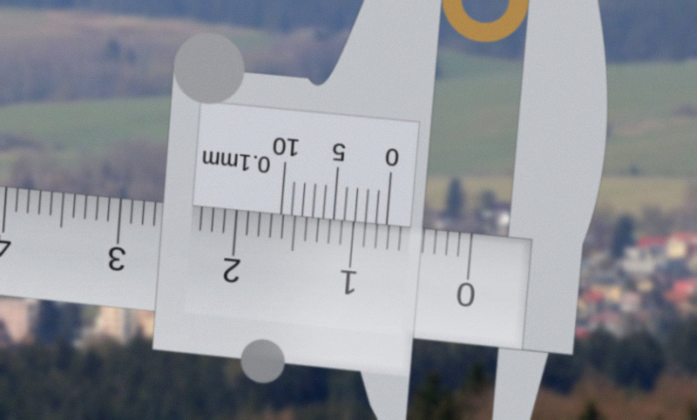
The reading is 7.2 mm
